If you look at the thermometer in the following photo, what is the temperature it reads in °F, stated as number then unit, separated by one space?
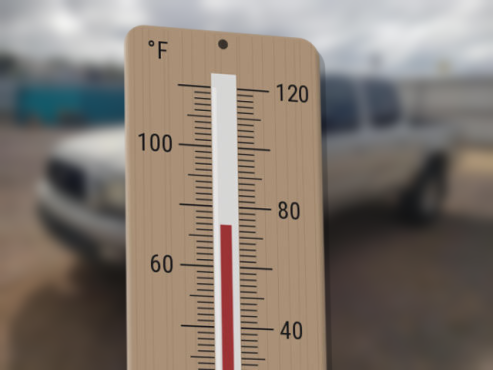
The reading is 74 °F
